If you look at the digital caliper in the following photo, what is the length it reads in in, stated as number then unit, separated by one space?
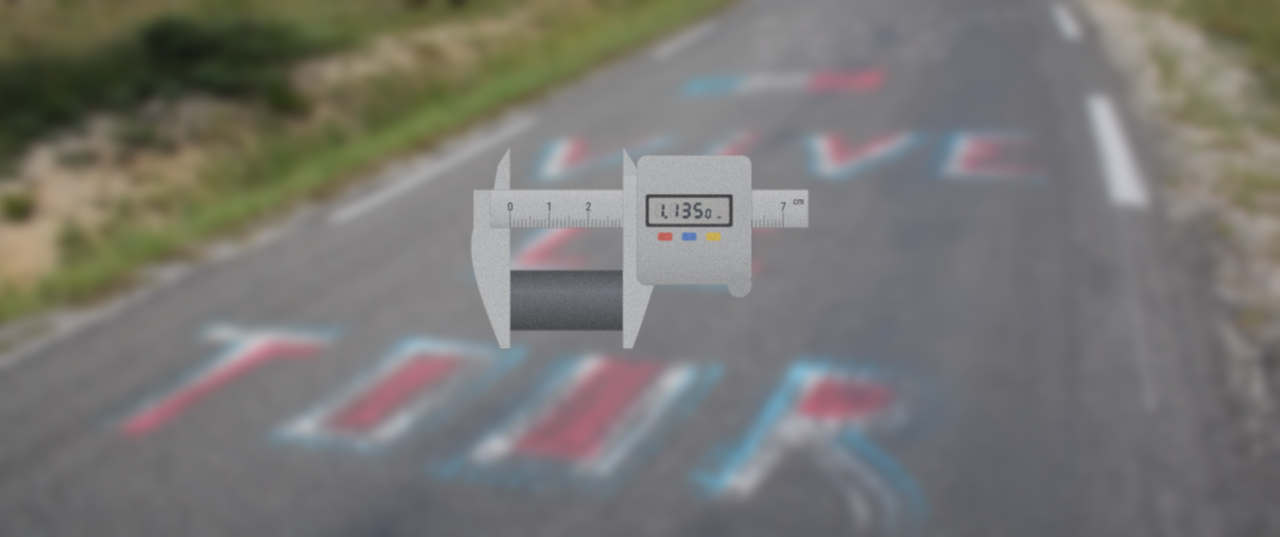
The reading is 1.1350 in
